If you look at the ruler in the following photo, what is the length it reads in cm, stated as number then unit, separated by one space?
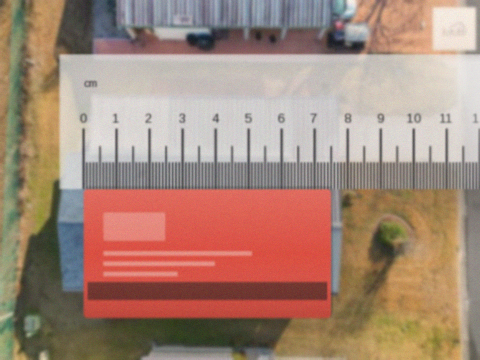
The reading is 7.5 cm
